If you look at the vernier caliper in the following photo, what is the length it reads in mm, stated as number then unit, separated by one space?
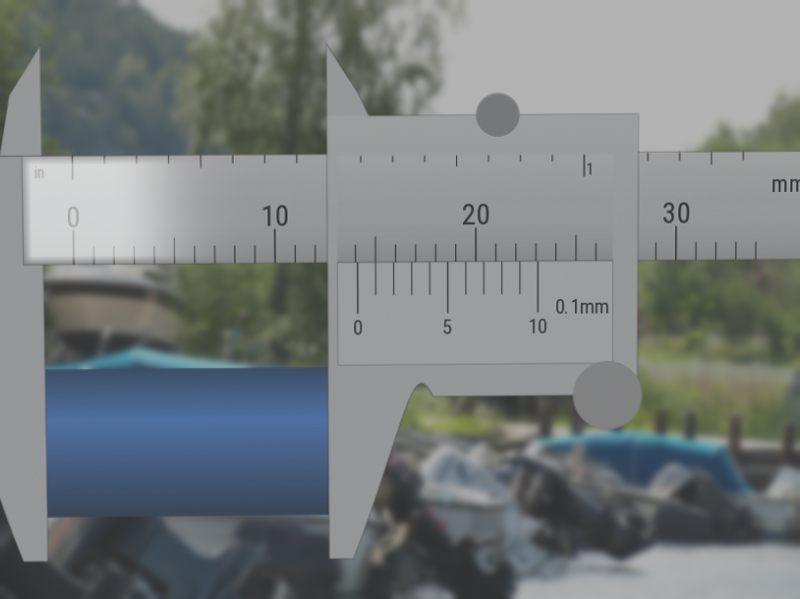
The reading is 14.1 mm
